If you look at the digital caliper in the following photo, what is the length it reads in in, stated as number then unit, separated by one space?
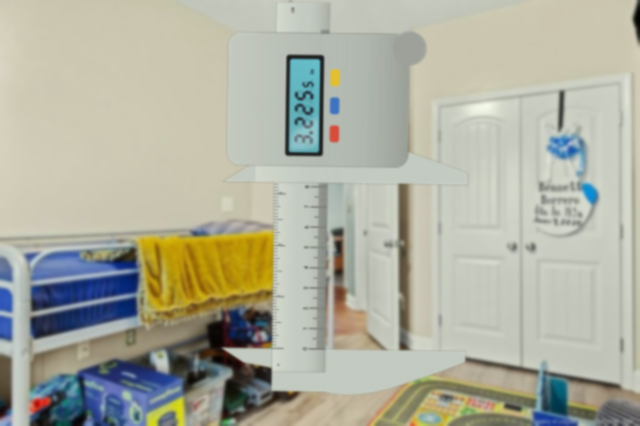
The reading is 3.2255 in
